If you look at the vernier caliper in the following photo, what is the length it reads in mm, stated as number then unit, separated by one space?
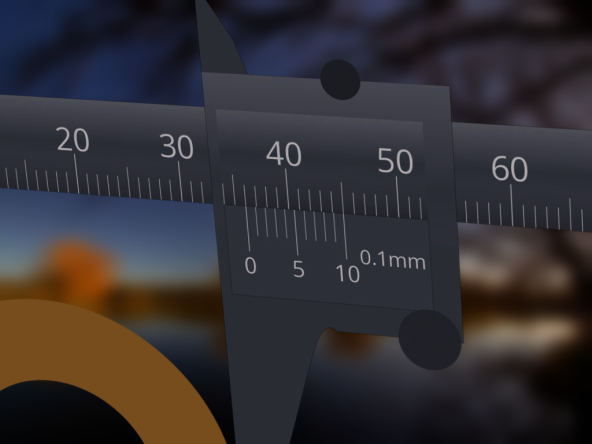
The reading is 36.0 mm
